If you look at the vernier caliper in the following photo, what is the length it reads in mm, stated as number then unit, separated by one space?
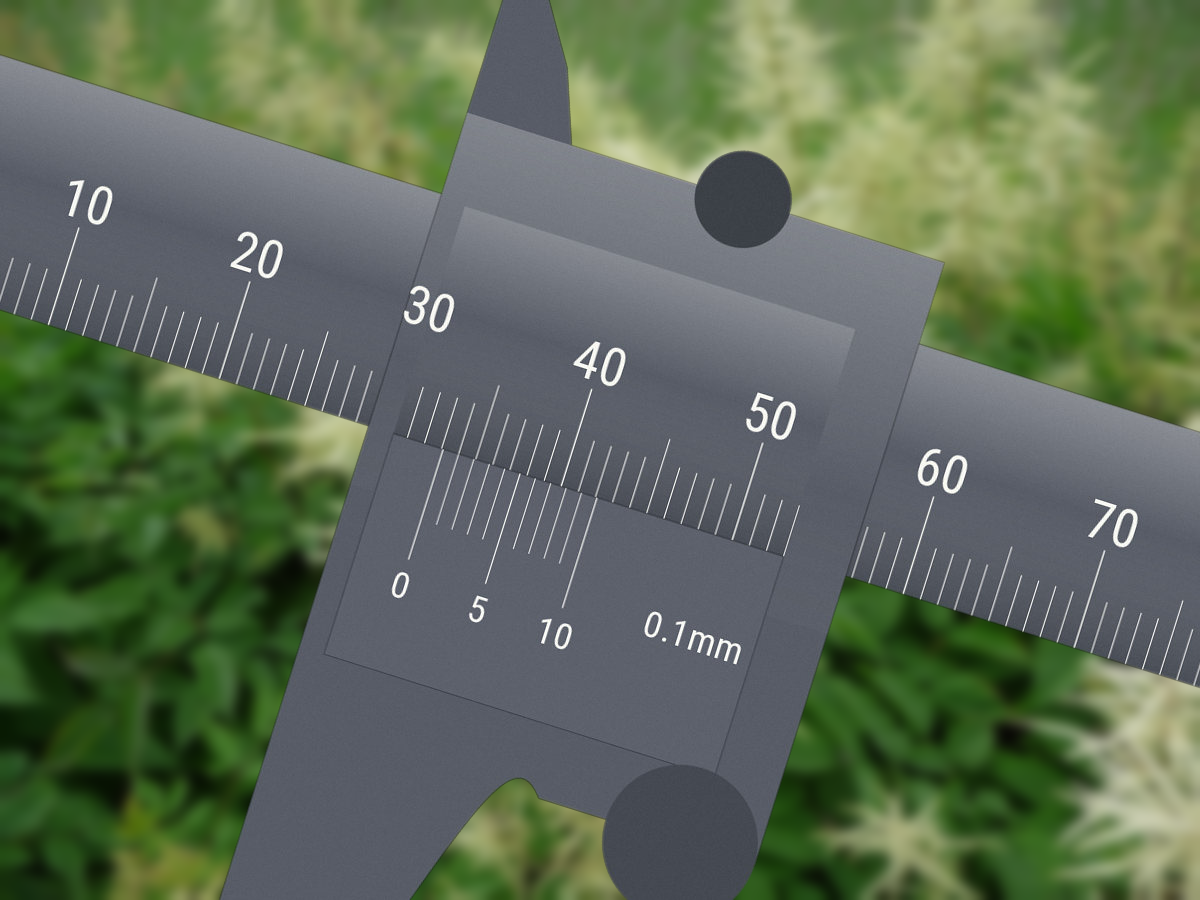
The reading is 33.1 mm
